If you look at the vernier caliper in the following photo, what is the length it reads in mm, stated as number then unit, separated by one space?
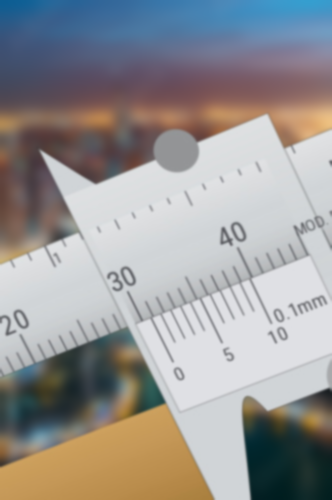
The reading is 30.8 mm
